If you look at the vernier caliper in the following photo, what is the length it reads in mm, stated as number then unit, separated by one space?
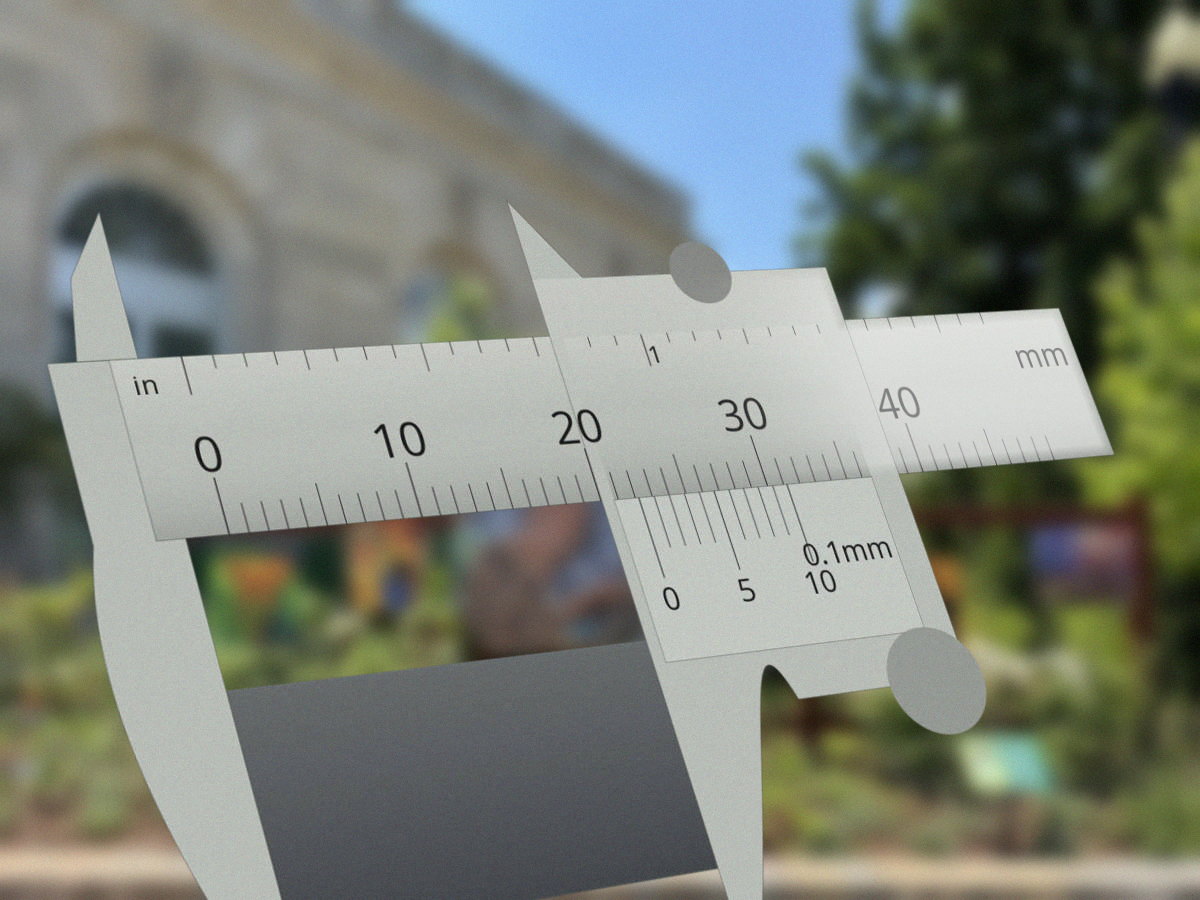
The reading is 22.2 mm
